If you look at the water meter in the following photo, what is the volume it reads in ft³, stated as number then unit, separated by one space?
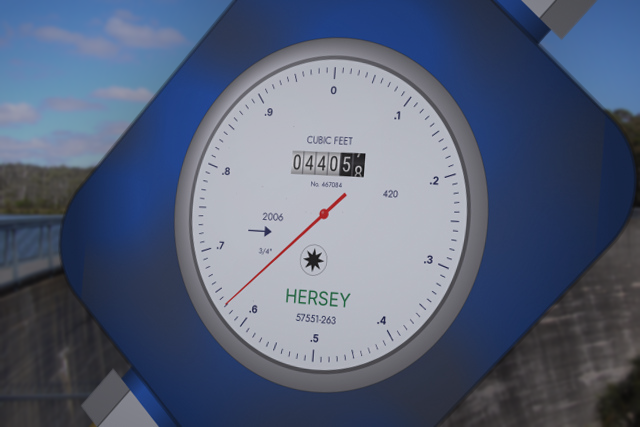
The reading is 44057.63 ft³
